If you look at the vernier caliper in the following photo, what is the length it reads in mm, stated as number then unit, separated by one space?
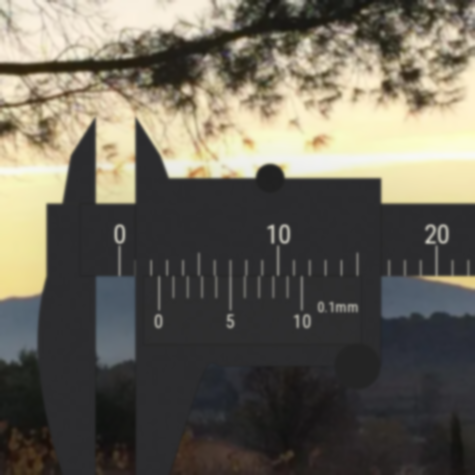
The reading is 2.5 mm
